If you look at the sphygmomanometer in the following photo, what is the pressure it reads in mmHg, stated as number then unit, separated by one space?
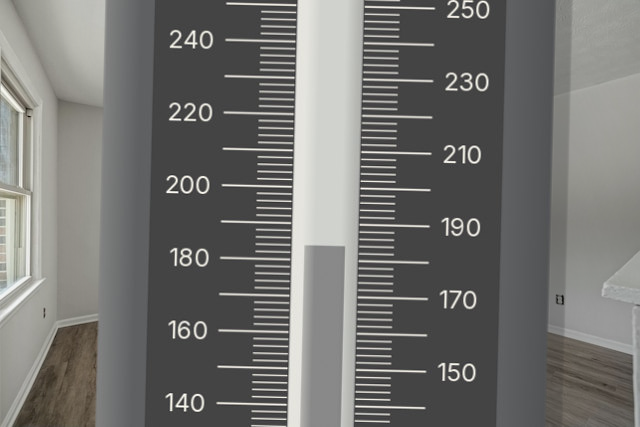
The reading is 184 mmHg
